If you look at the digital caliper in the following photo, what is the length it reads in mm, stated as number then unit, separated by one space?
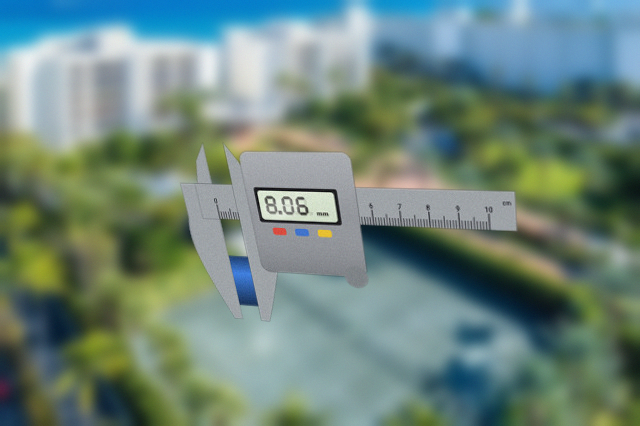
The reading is 8.06 mm
